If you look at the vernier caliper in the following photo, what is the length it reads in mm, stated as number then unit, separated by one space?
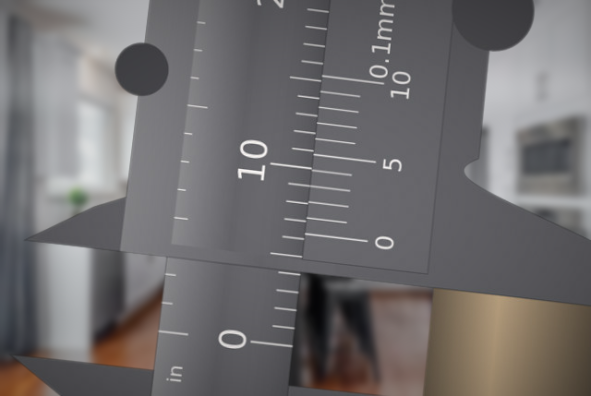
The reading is 6.3 mm
